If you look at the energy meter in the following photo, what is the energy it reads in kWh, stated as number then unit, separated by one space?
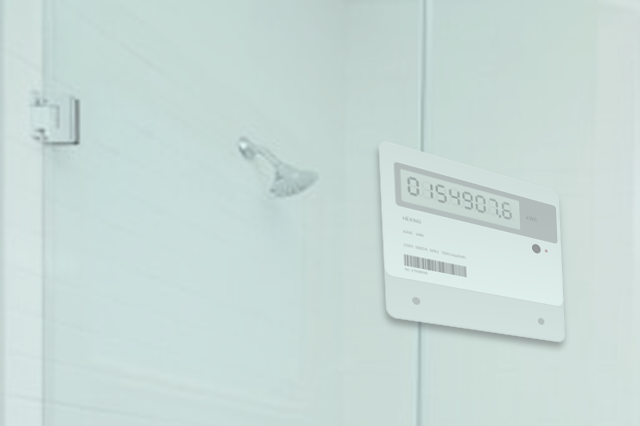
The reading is 154907.6 kWh
